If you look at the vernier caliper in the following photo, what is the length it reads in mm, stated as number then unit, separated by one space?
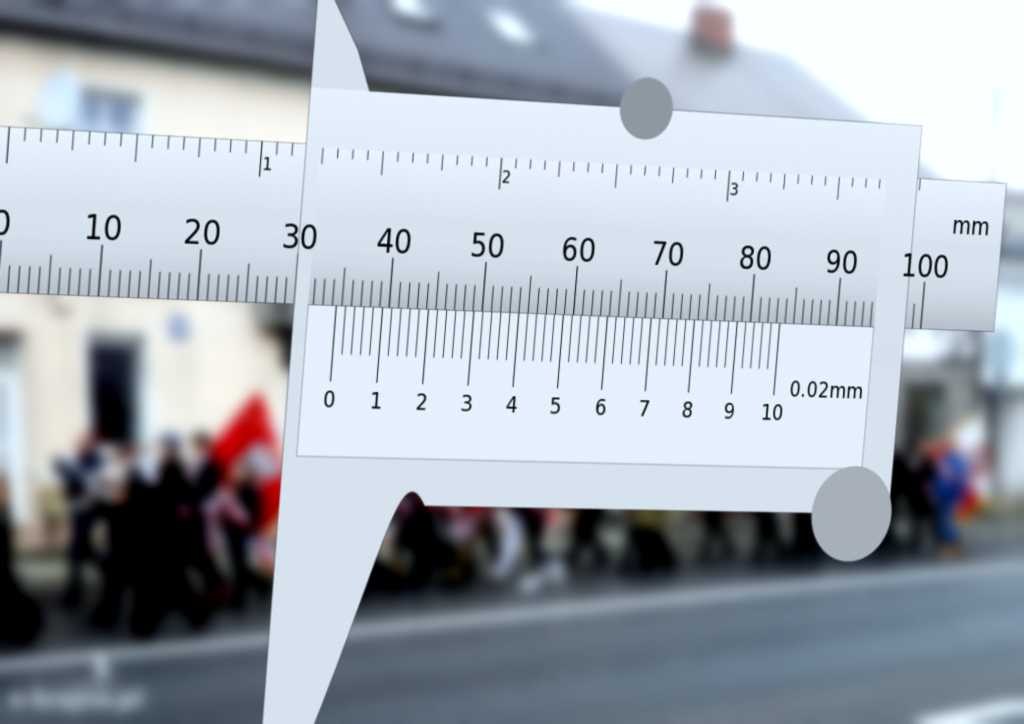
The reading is 34.4 mm
